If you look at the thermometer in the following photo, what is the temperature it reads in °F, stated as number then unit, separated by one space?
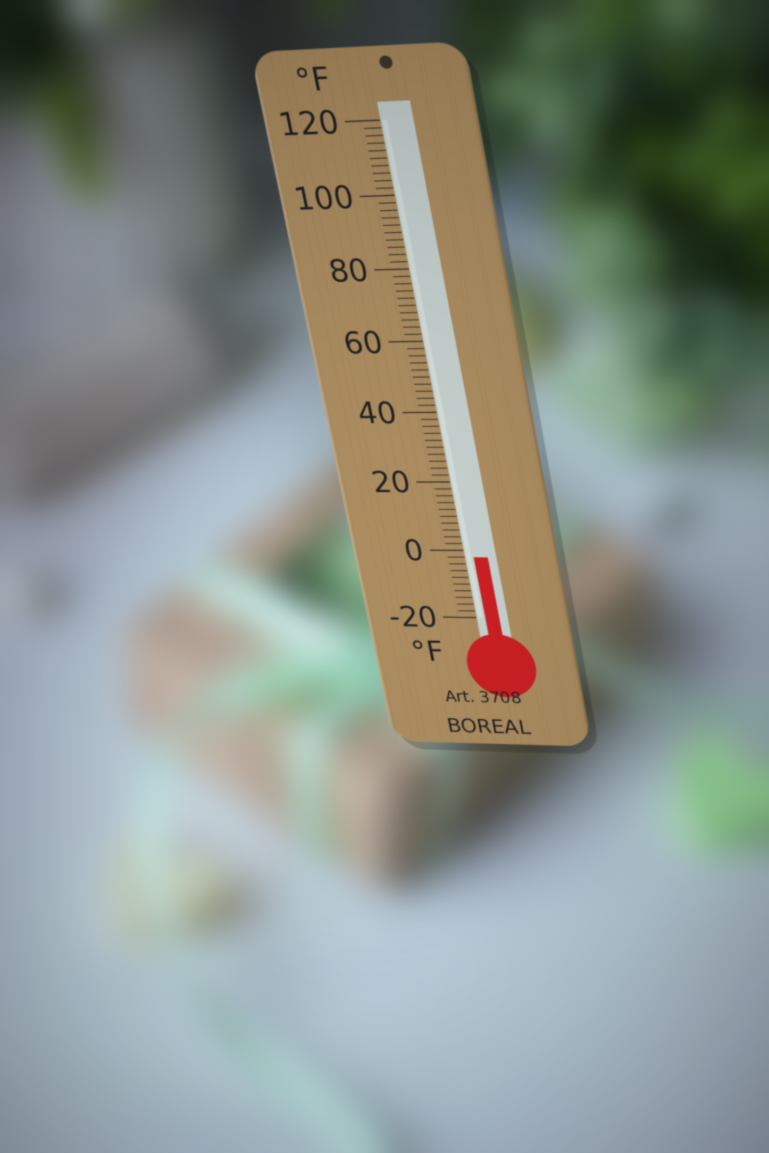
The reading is -2 °F
